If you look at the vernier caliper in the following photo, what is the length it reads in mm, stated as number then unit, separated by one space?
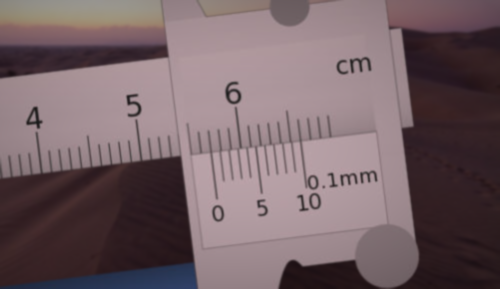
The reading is 57.0 mm
